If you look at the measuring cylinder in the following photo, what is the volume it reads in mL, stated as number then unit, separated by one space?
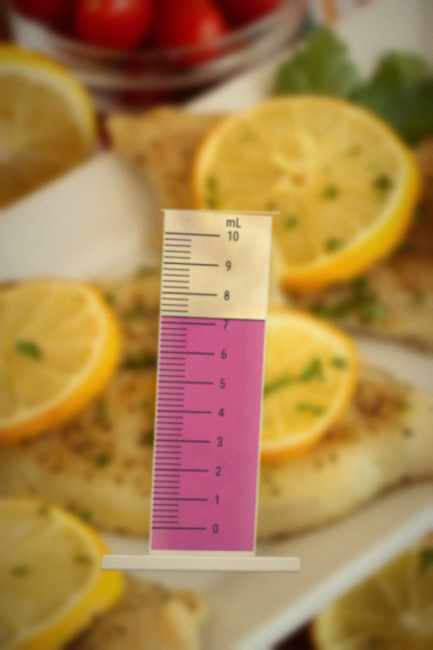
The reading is 7.2 mL
